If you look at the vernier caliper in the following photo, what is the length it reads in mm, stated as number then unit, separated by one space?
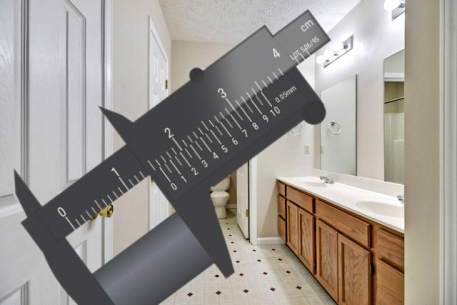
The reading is 15.8 mm
